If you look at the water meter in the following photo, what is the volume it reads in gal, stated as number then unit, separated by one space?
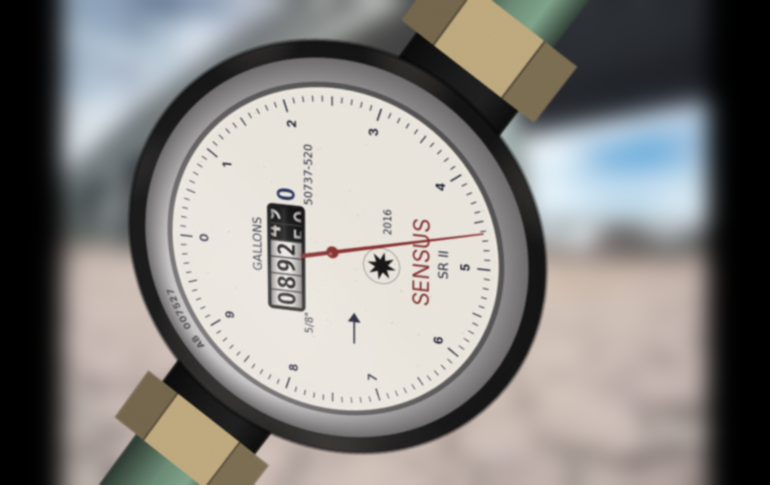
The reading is 892494.6 gal
